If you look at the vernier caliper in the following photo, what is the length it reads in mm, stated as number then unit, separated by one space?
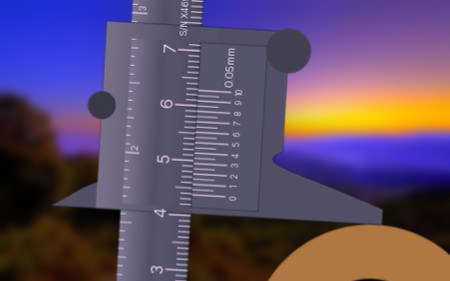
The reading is 43.8 mm
